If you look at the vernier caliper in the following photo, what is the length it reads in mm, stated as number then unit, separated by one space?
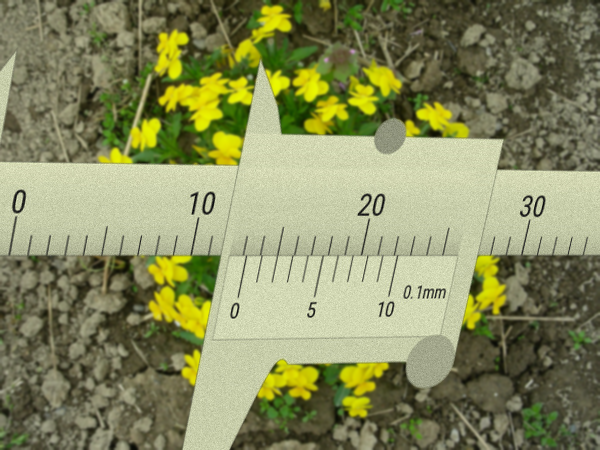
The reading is 13.2 mm
